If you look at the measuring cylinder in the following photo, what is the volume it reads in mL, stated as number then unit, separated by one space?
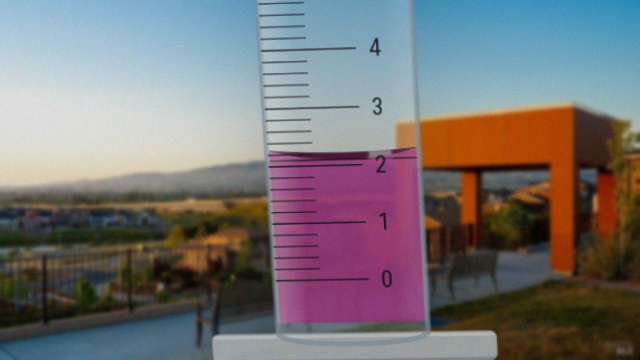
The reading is 2.1 mL
